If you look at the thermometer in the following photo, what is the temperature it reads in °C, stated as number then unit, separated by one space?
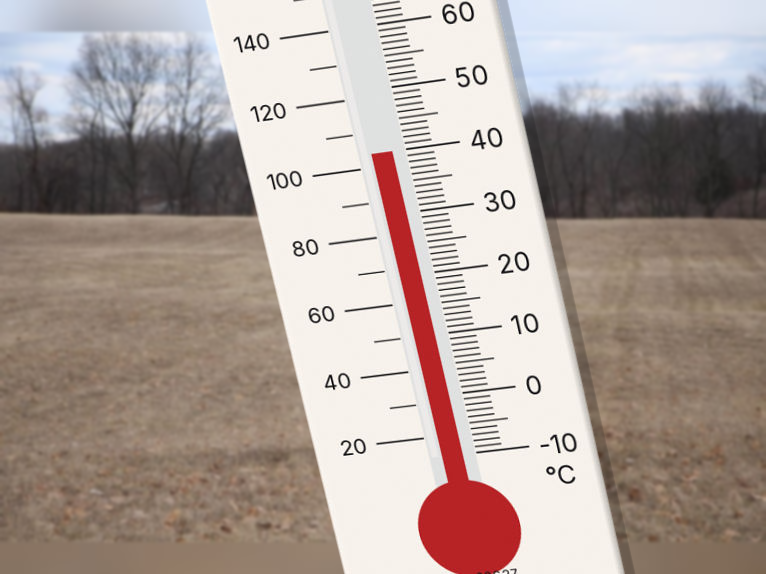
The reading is 40 °C
